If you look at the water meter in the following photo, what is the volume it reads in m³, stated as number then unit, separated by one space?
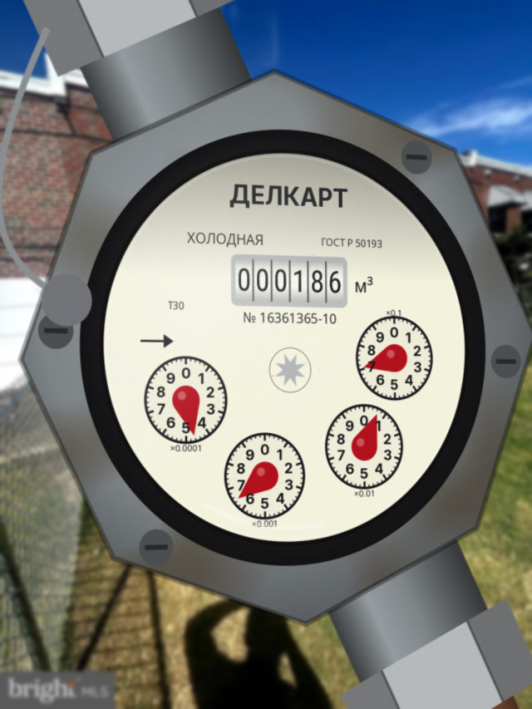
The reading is 186.7064 m³
